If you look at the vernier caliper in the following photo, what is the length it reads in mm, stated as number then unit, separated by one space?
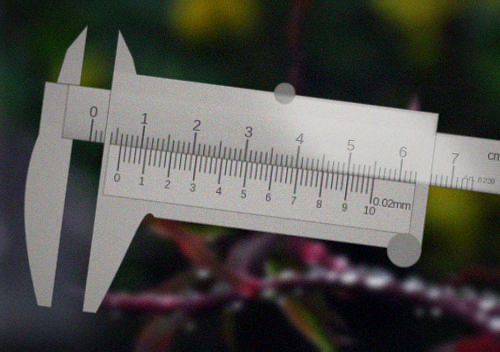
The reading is 6.0 mm
